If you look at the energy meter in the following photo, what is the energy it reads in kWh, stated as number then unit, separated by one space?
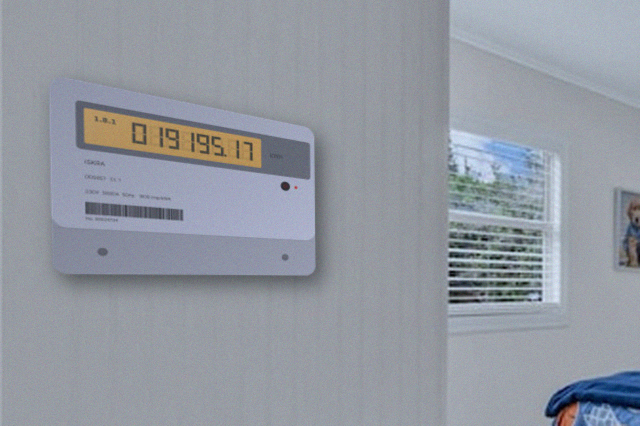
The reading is 19195.17 kWh
